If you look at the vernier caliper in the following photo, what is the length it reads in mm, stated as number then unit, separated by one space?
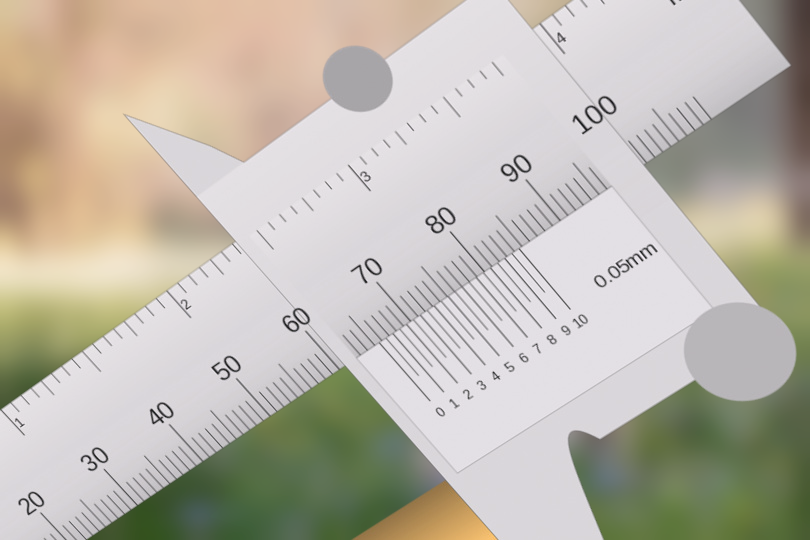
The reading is 65.6 mm
